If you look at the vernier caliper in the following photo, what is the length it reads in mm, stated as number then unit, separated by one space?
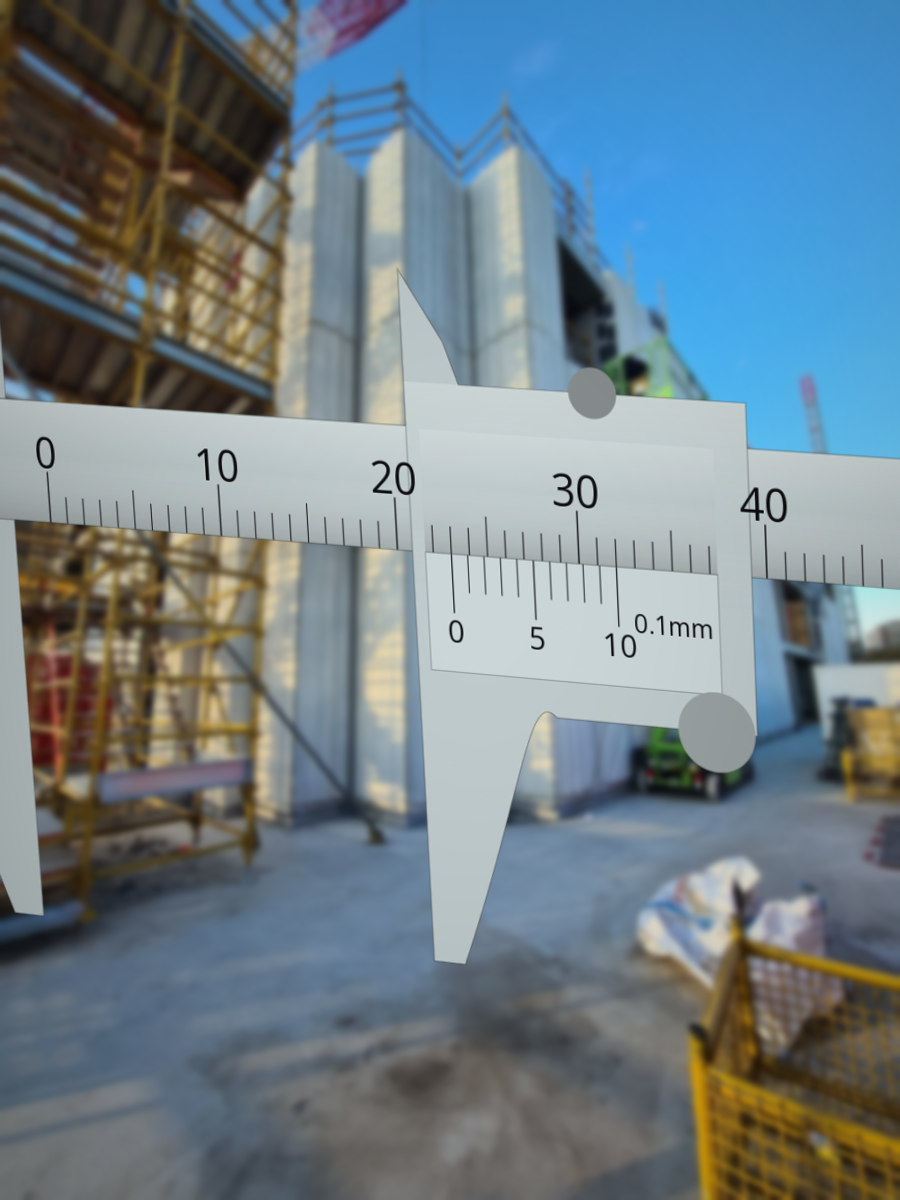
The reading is 23.0 mm
